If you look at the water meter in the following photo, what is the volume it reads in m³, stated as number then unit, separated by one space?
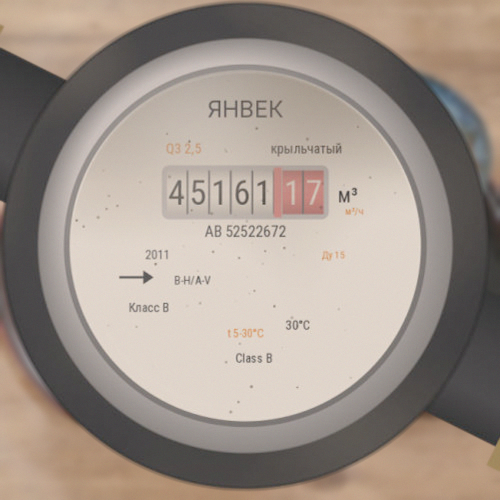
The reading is 45161.17 m³
